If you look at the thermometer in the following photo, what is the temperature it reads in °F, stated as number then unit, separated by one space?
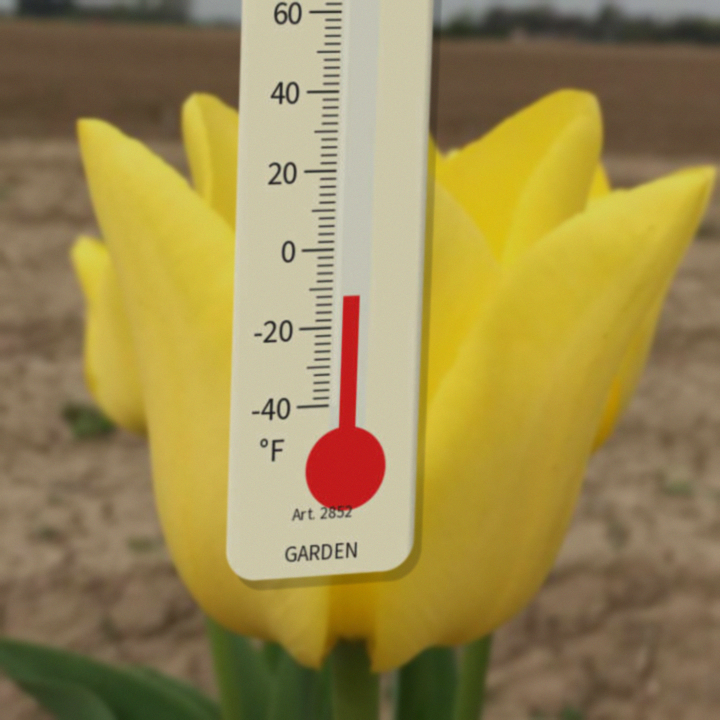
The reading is -12 °F
